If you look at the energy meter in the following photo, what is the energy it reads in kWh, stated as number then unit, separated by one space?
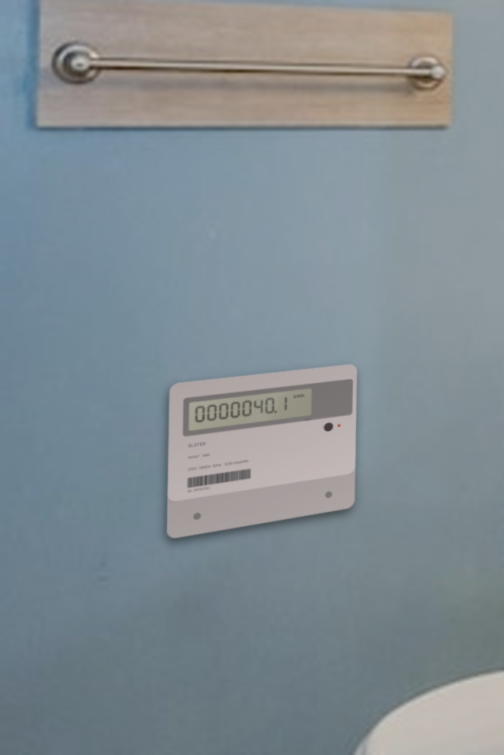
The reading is 40.1 kWh
